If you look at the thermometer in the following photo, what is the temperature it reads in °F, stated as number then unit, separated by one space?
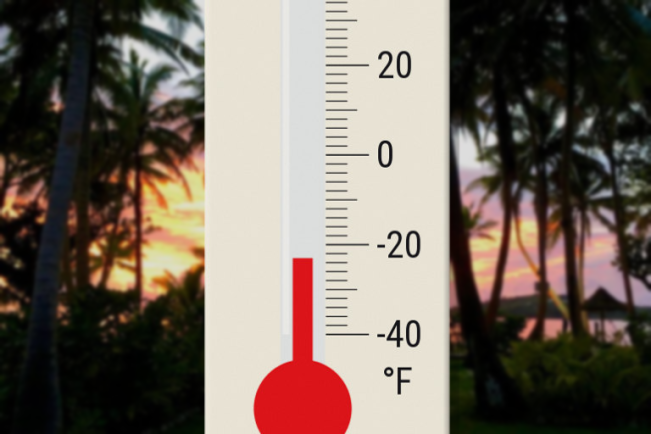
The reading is -23 °F
